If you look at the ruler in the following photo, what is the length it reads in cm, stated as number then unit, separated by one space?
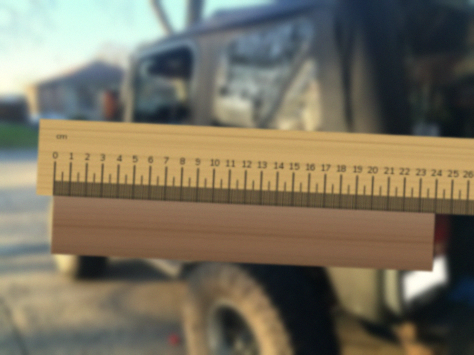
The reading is 24 cm
